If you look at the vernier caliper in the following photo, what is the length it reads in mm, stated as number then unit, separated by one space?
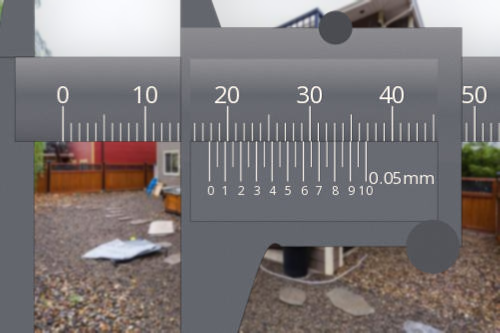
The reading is 17.8 mm
